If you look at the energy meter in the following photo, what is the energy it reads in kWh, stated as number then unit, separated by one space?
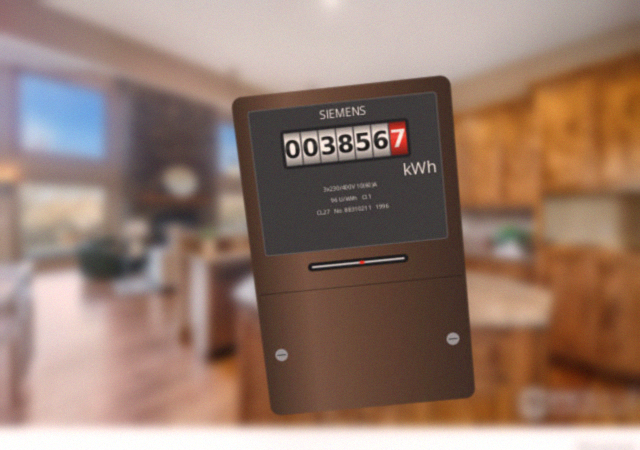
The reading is 3856.7 kWh
